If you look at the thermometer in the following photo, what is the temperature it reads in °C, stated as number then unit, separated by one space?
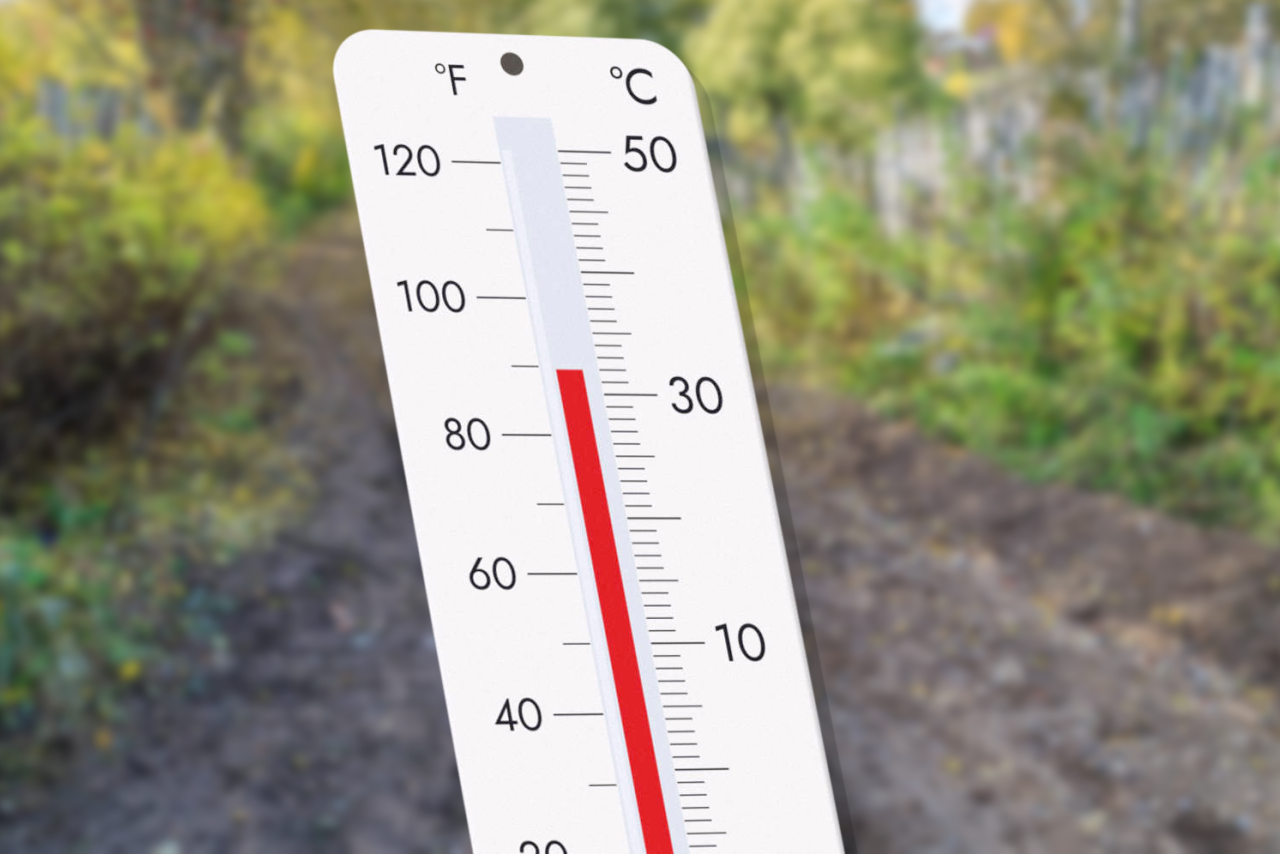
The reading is 32 °C
